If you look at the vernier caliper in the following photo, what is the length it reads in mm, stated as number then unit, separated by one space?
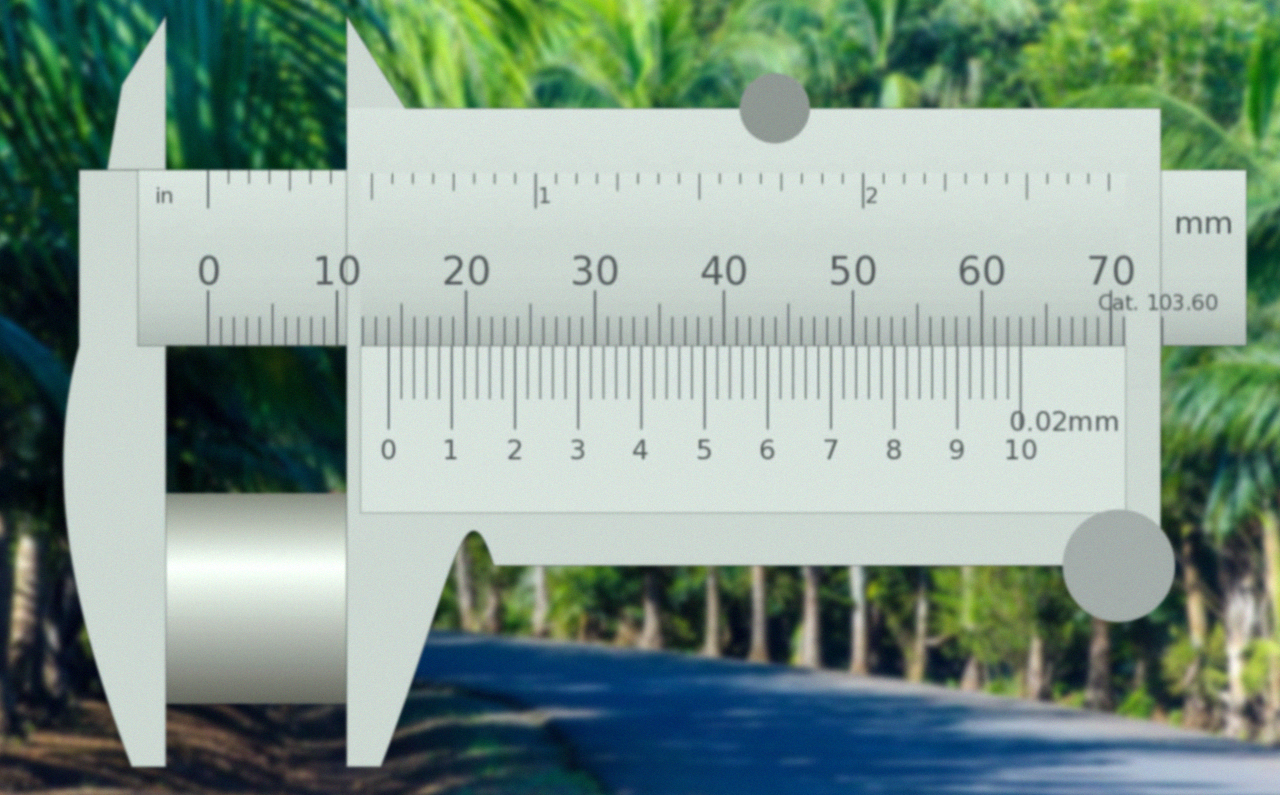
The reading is 14.0 mm
